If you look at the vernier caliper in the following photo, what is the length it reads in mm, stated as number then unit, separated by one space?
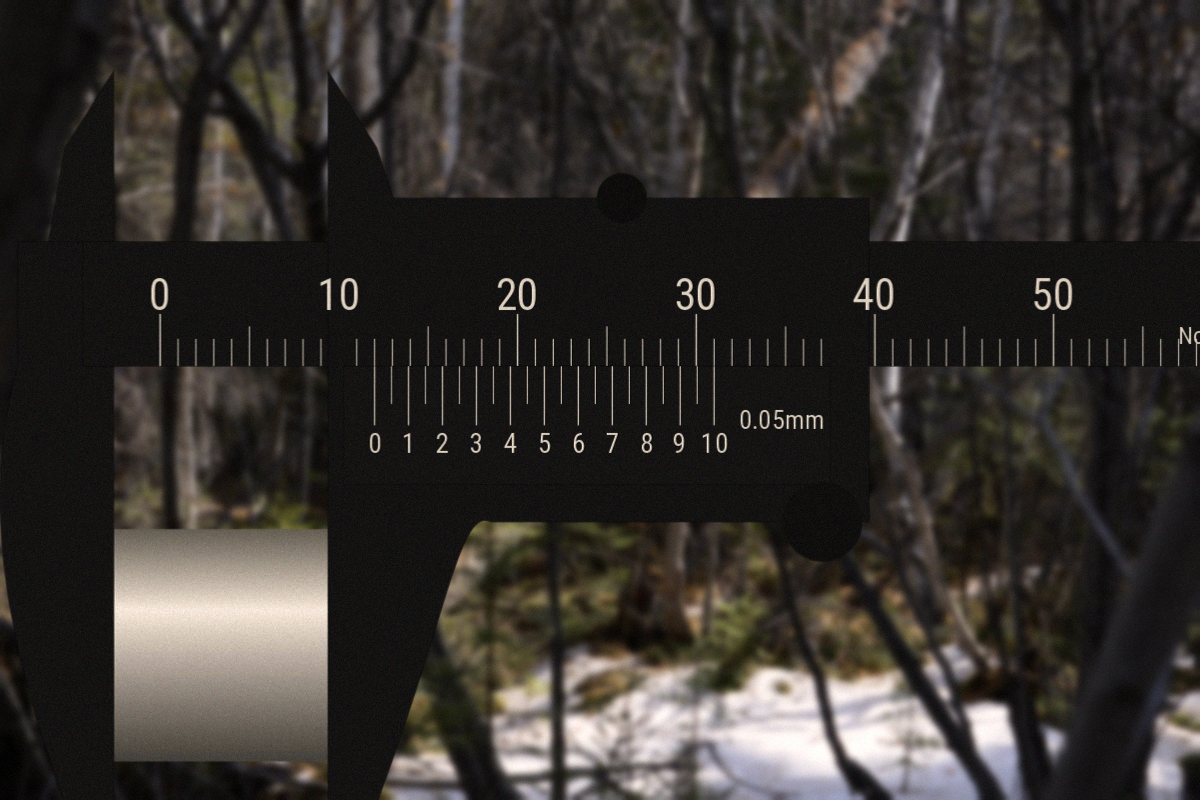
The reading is 12.0 mm
